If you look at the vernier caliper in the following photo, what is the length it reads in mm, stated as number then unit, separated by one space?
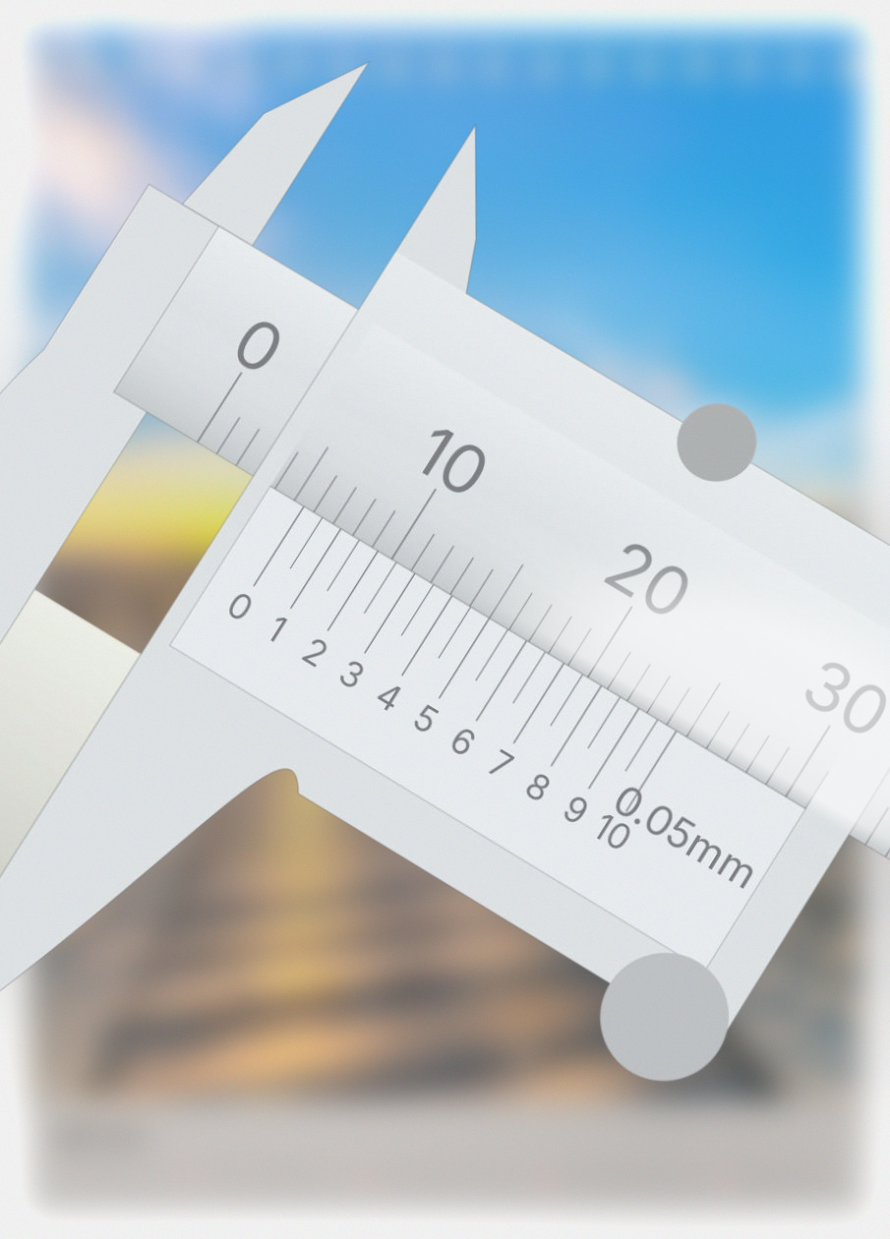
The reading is 5.50 mm
